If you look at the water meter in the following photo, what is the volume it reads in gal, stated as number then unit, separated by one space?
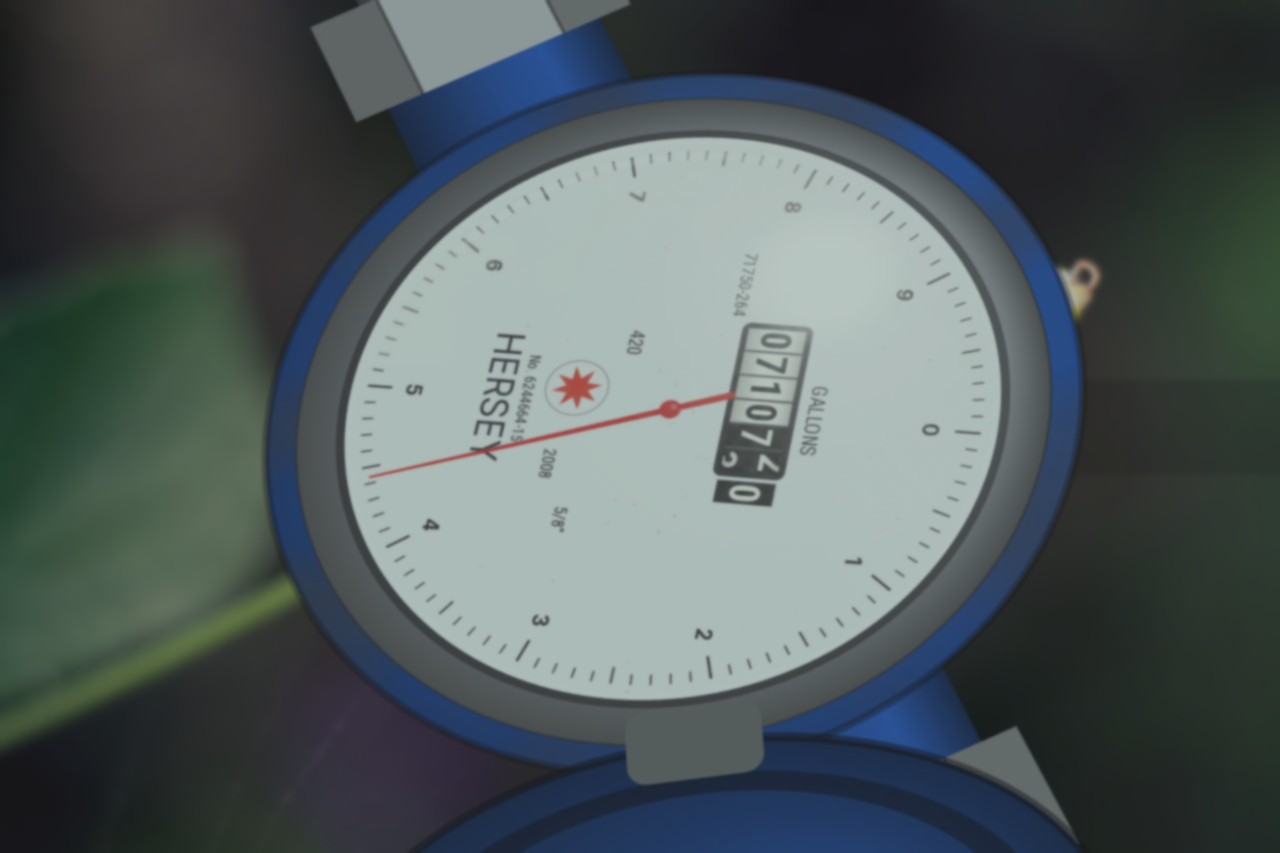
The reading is 710724.4 gal
